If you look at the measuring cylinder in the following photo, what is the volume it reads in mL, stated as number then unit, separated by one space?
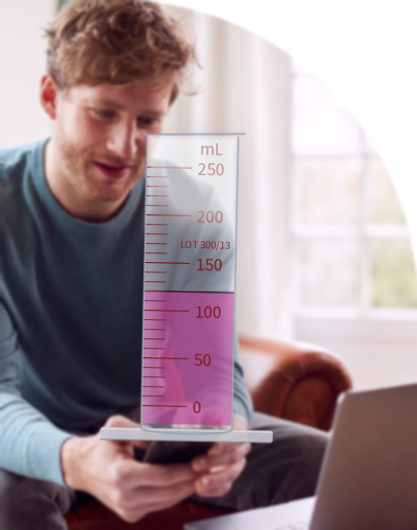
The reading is 120 mL
